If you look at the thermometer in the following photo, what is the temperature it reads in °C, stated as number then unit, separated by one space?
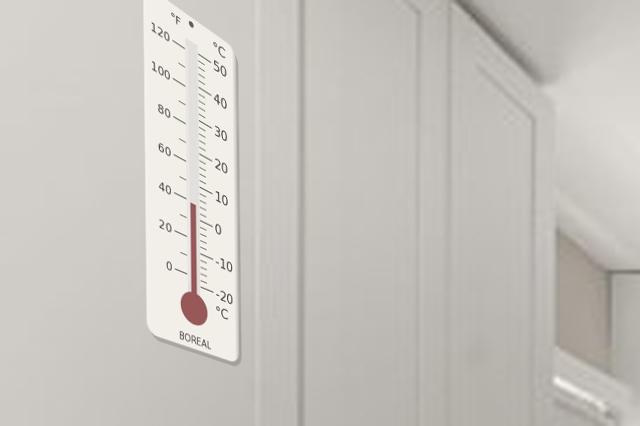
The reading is 4 °C
